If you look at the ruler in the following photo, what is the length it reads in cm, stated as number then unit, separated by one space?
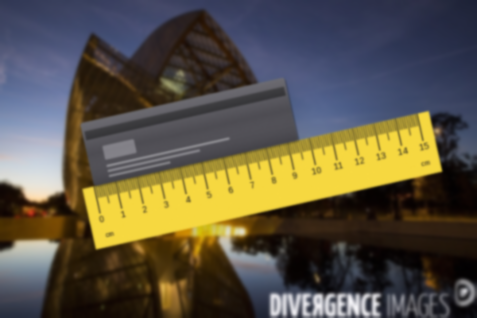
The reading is 9.5 cm
